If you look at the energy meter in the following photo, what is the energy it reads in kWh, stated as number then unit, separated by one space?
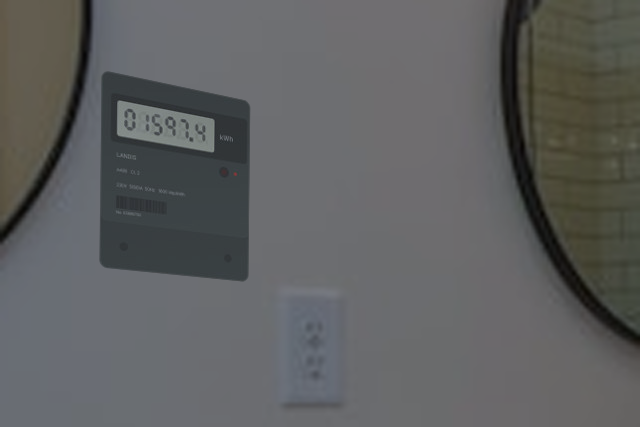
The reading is 1597.4 kWh
